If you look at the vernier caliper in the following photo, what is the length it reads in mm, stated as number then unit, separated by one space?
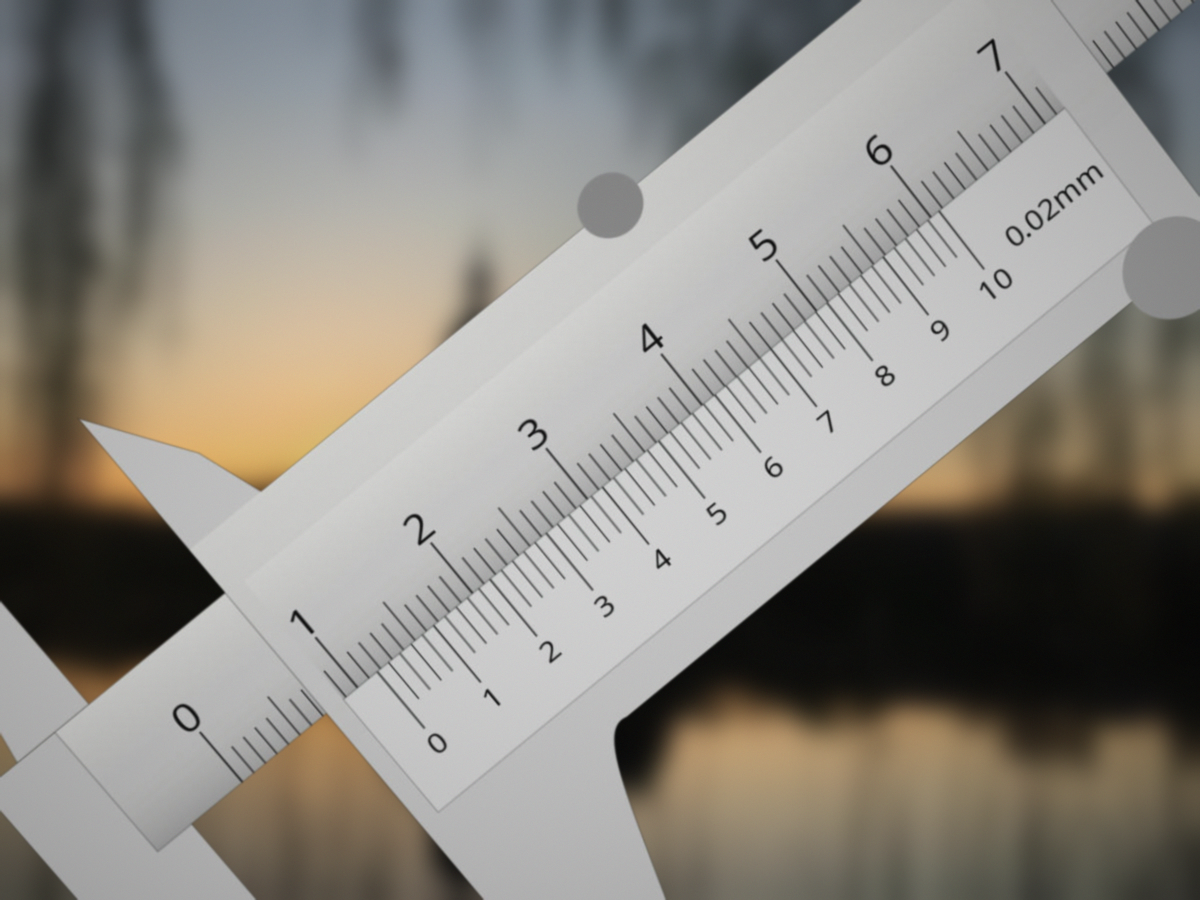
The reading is 11.7 mm
